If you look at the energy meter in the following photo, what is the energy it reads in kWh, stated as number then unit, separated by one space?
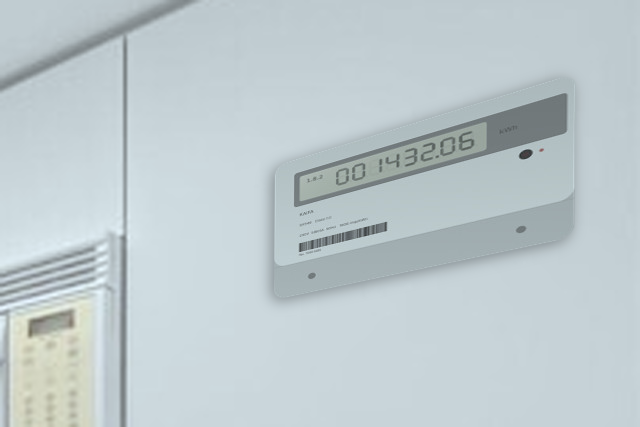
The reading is 1432.06 kWh
